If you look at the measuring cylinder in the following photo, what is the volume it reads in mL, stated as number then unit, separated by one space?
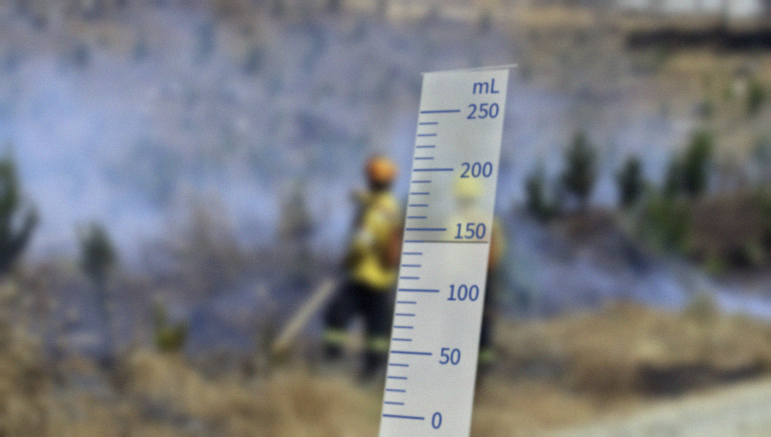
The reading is 140 mL
